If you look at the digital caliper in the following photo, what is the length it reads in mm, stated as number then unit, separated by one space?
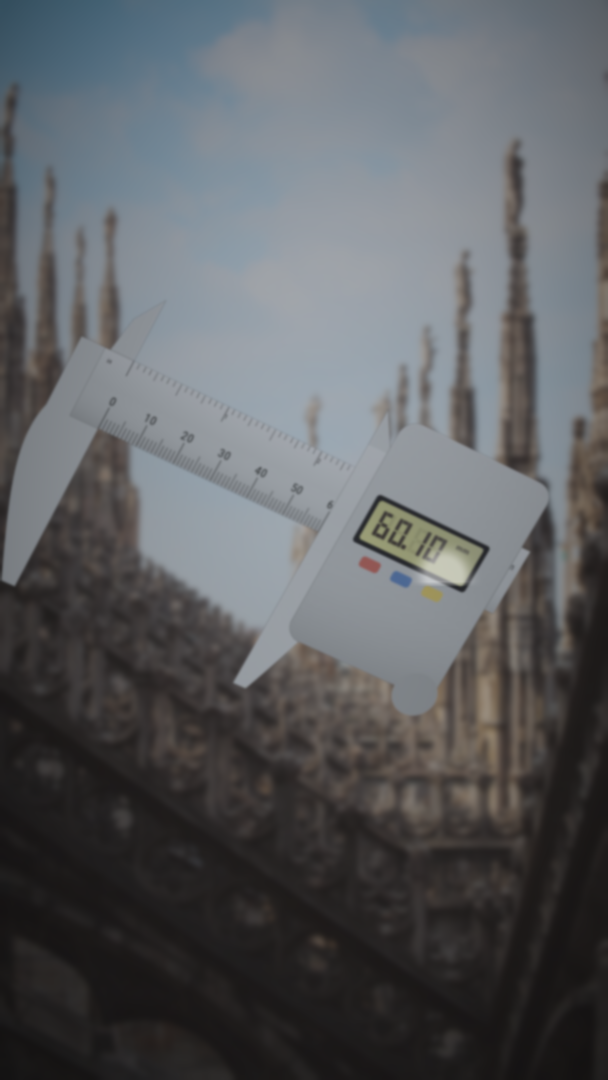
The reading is 60.10 mm
